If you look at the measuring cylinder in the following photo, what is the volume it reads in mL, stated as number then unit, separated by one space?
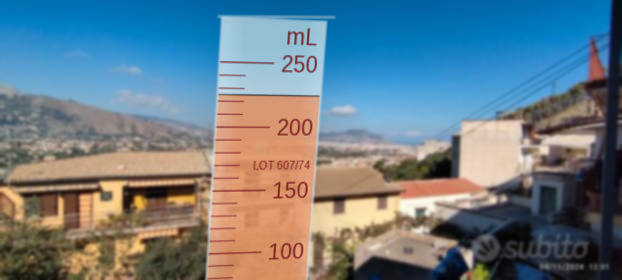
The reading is 225 mL
